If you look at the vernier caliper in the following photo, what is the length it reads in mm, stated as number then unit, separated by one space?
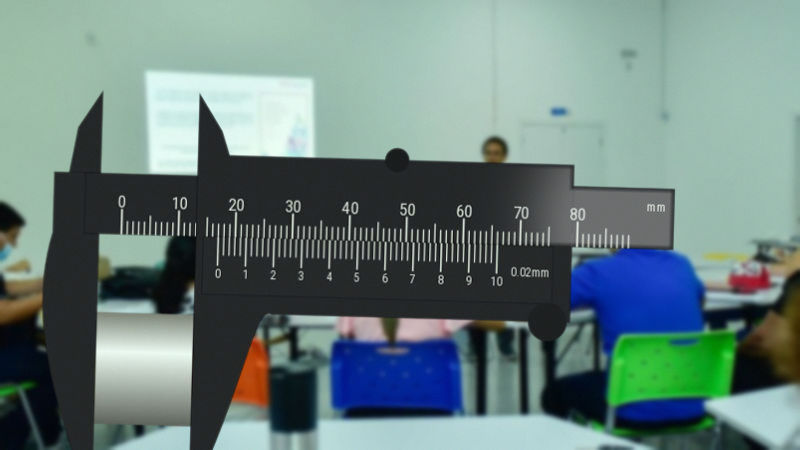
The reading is 17.0 mm
